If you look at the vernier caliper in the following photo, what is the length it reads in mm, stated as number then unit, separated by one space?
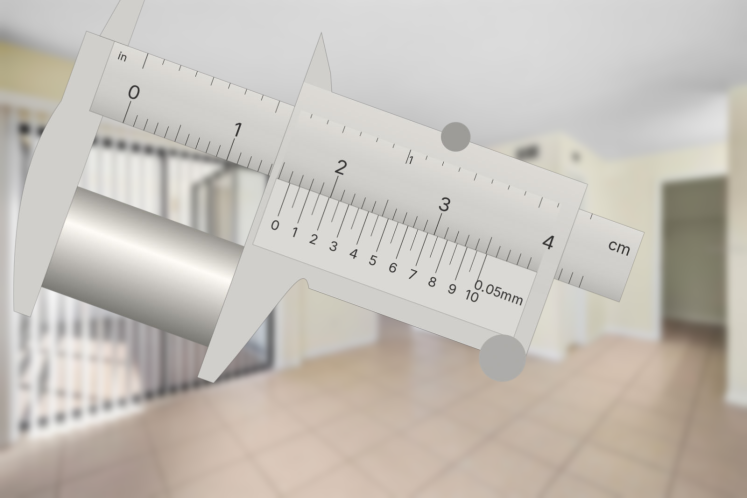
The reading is 16.1 mm
